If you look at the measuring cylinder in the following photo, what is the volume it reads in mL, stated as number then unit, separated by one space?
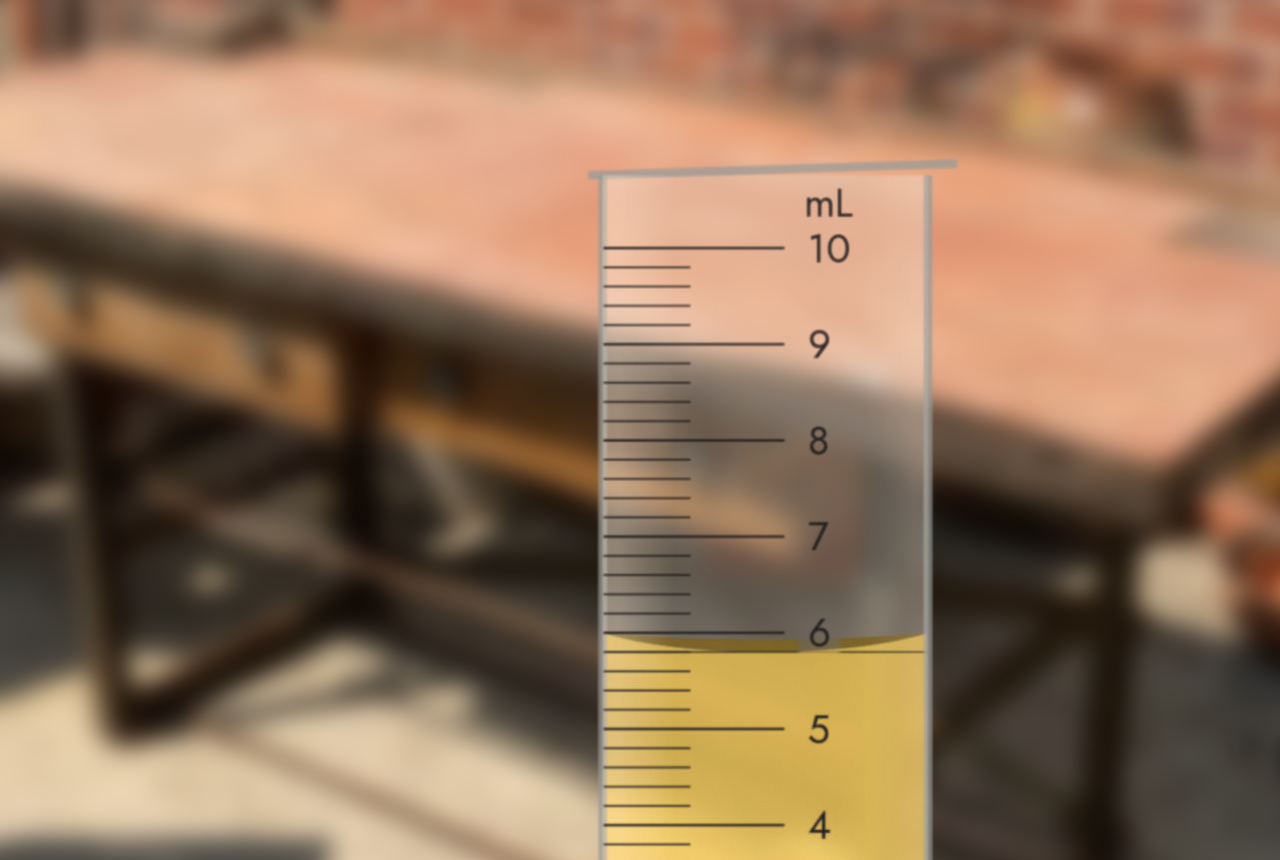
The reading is 5.8 mL
